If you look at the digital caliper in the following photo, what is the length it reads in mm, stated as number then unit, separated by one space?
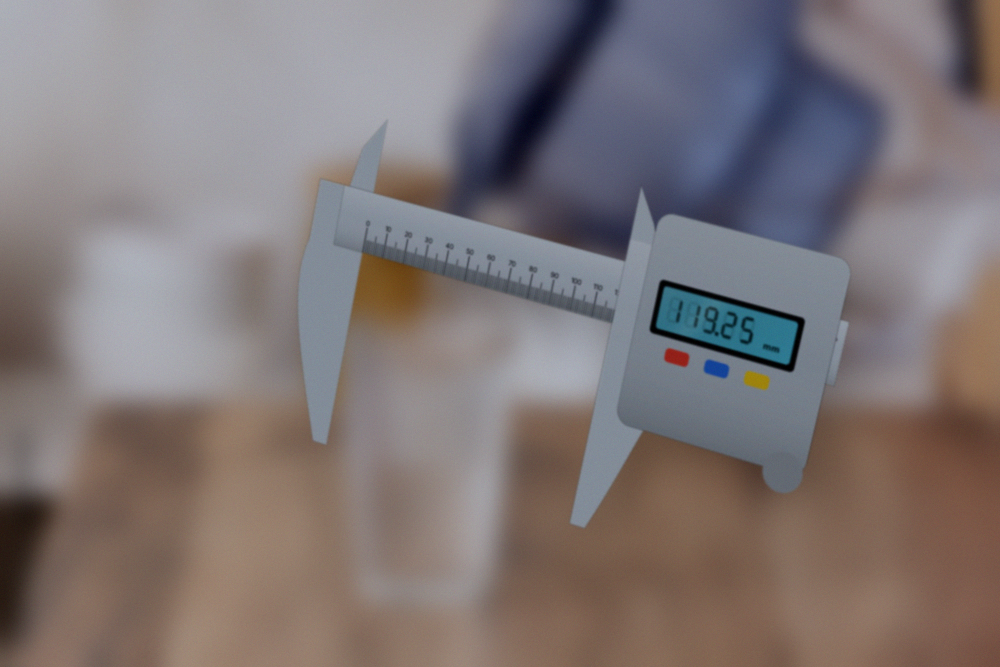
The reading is 119.25 mm
